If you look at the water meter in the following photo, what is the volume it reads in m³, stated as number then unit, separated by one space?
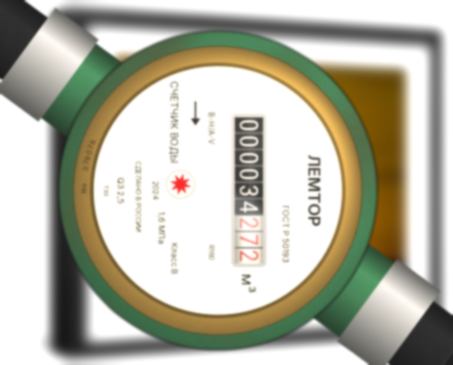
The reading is 34.272 m³
